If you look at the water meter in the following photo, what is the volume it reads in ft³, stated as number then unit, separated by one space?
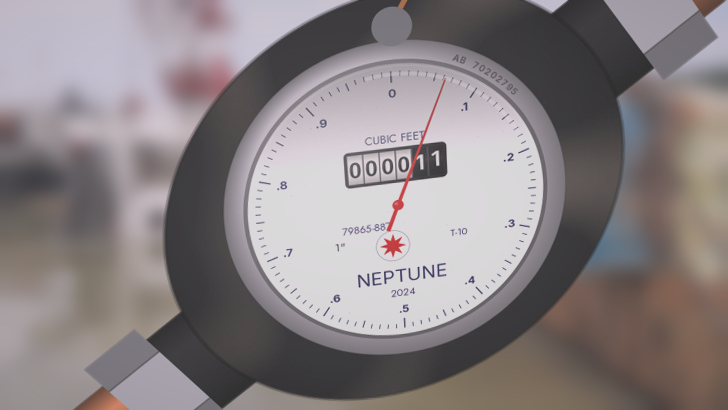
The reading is 11.06 ft³
